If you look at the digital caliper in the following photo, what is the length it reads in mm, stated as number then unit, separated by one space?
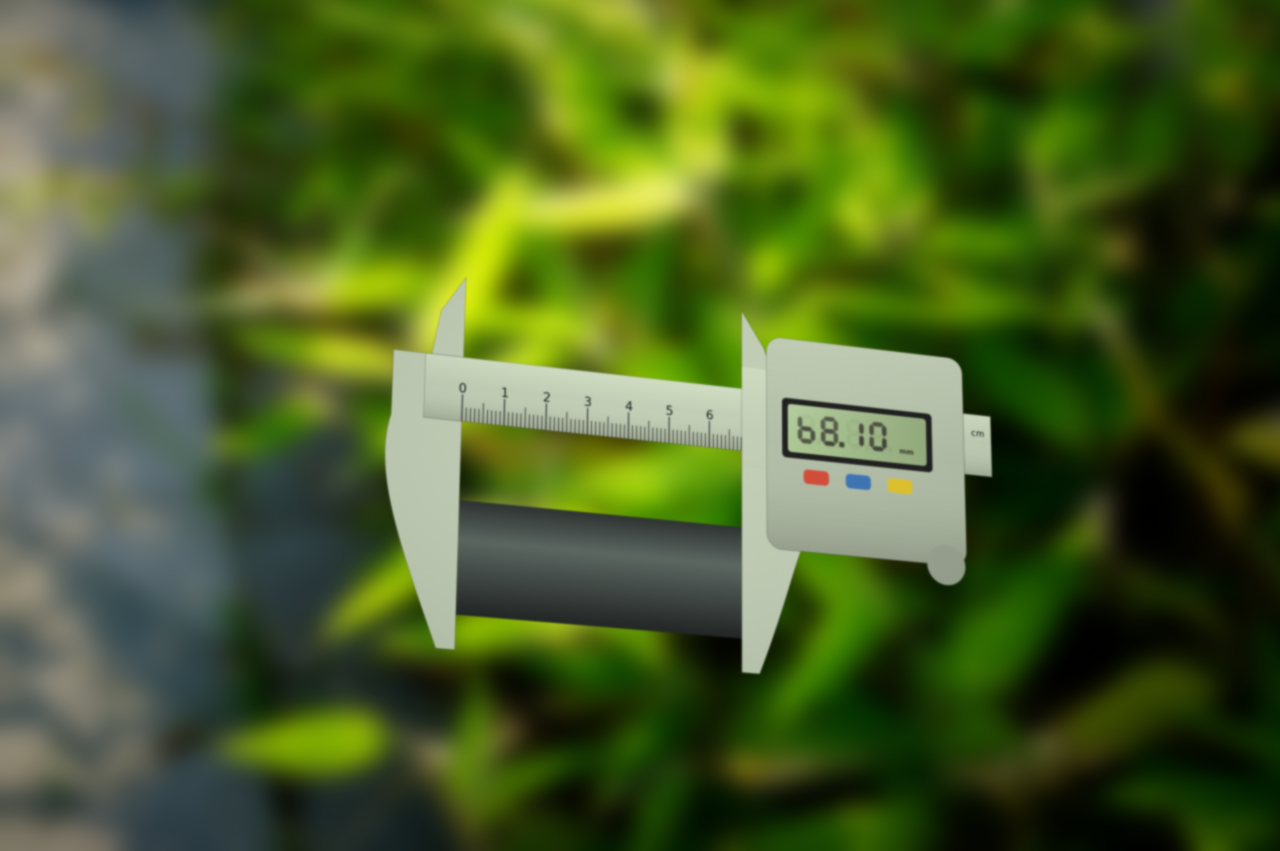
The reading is 68.10 mm
